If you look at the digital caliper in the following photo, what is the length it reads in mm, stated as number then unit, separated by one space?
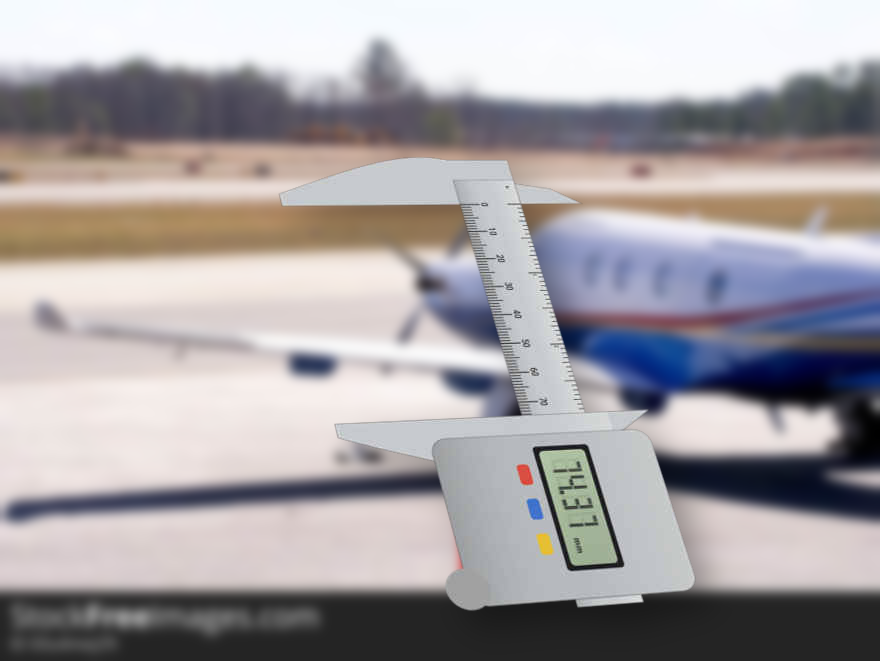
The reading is 74.37 mm
